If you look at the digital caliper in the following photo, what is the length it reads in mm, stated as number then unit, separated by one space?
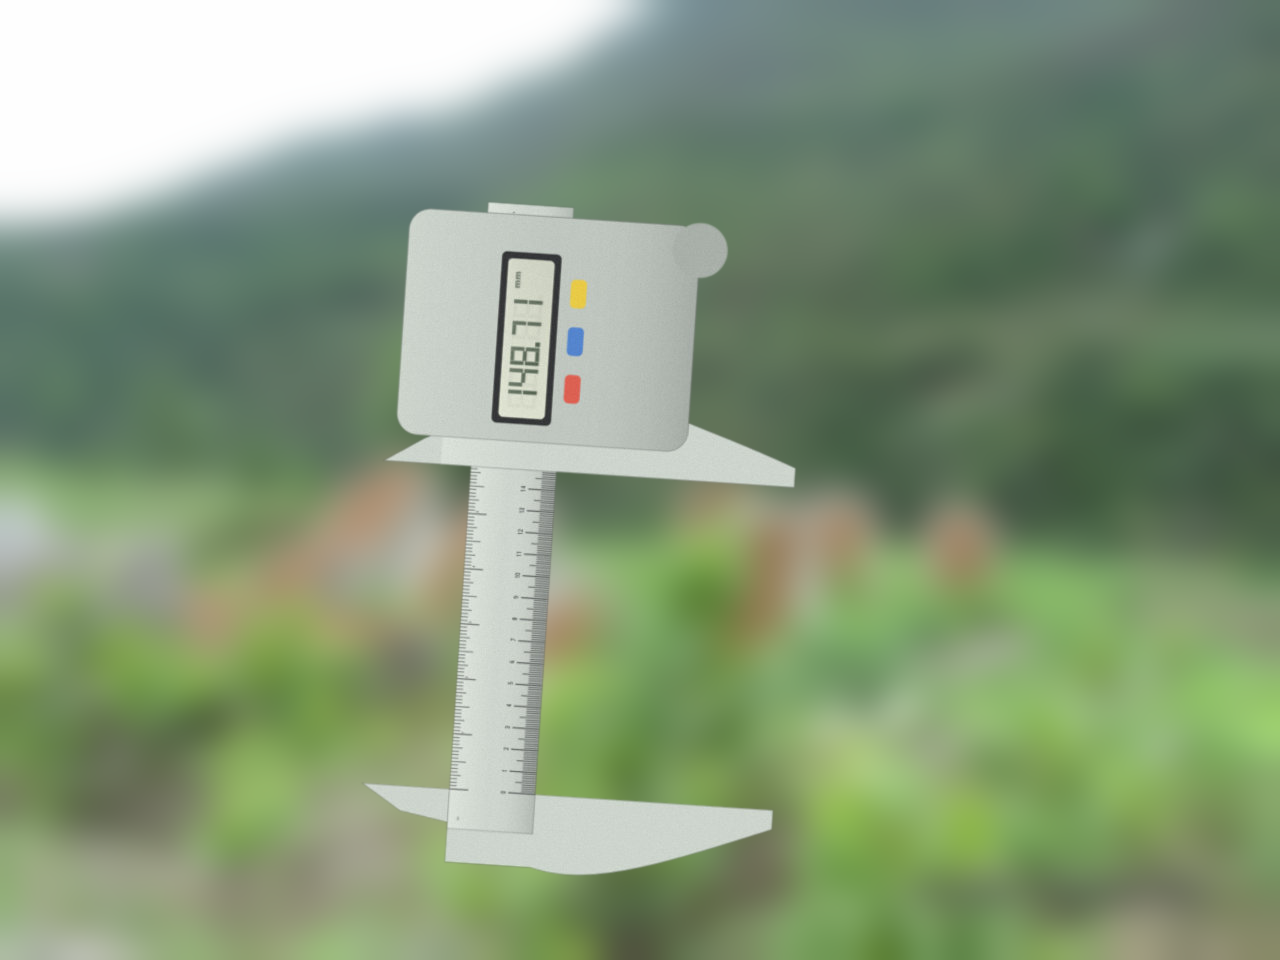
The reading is 148.71 mm
